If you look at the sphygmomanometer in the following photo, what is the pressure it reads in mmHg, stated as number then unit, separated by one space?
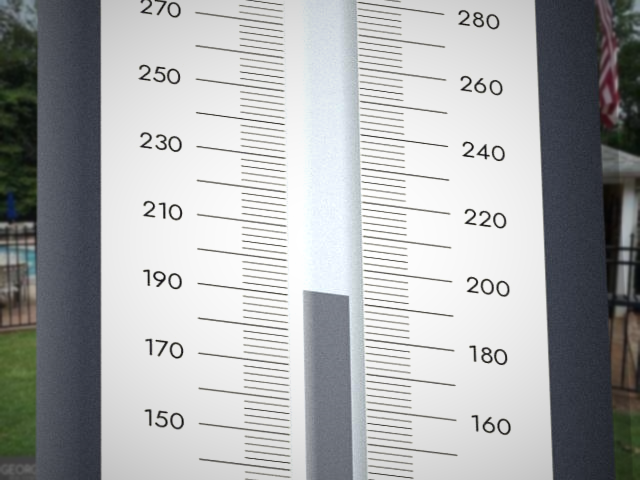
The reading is 192 mmHg
